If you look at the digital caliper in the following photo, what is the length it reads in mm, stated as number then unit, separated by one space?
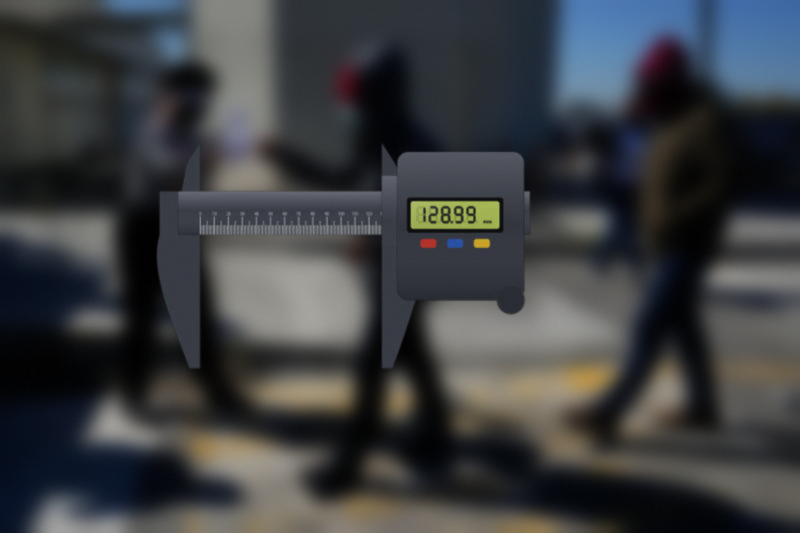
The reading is 128.99 mm
